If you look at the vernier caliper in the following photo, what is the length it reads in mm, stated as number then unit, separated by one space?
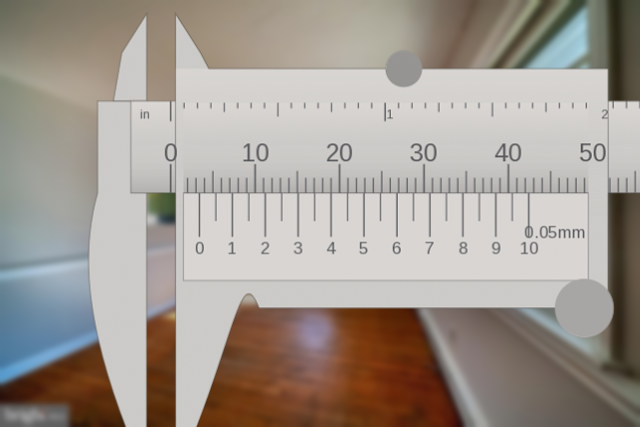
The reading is 3.4 mm
